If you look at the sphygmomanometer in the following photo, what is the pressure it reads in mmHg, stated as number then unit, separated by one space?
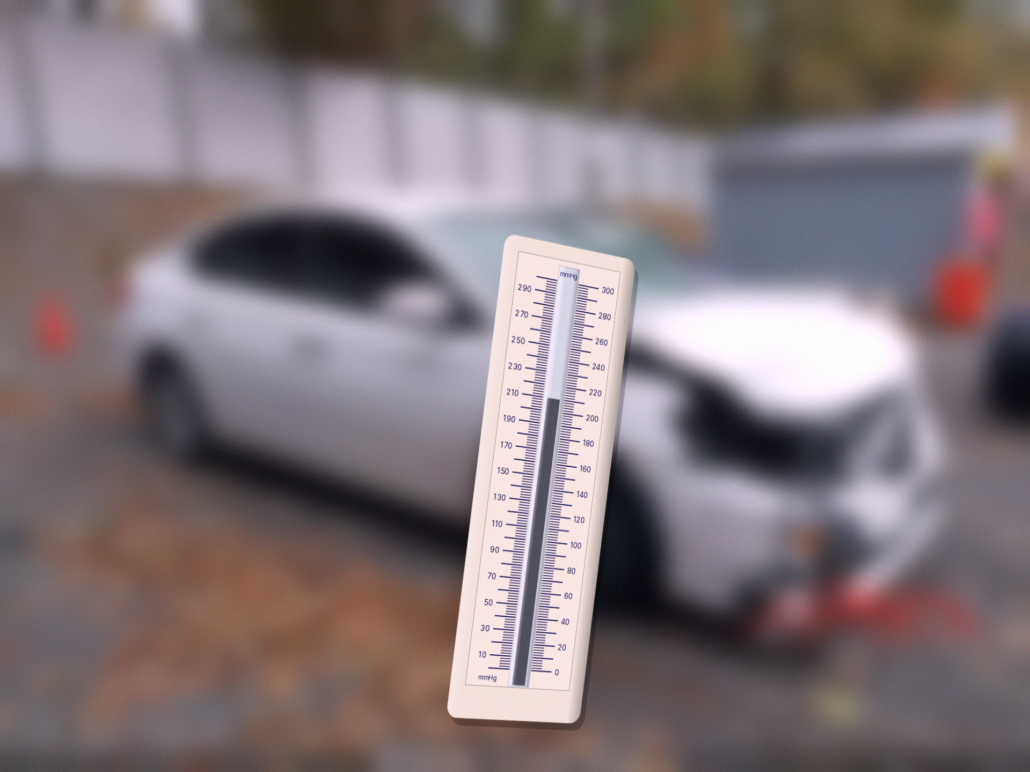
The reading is 210 mmHg
